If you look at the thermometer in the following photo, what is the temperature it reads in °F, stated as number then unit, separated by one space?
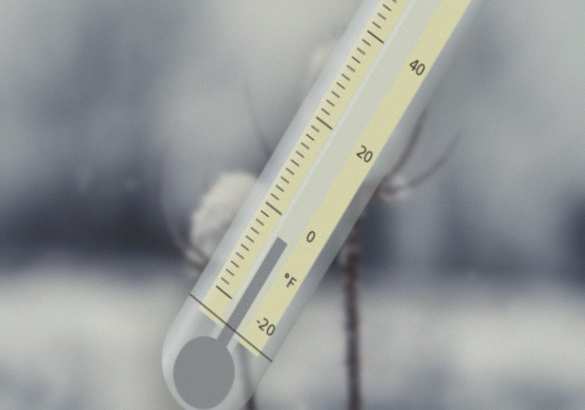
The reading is -4 °F
